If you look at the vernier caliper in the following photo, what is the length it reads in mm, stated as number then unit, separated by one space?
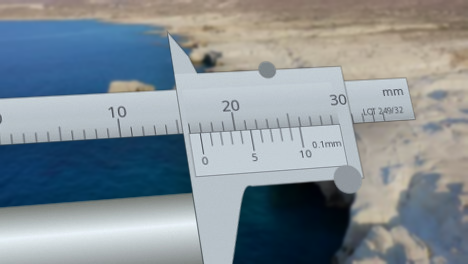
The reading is 16.9 mm
